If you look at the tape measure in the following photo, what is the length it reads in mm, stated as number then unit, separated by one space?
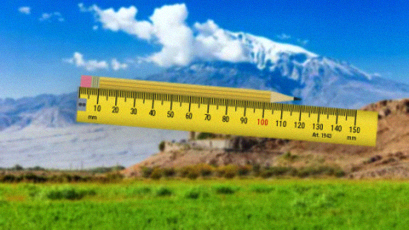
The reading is 120 mm
